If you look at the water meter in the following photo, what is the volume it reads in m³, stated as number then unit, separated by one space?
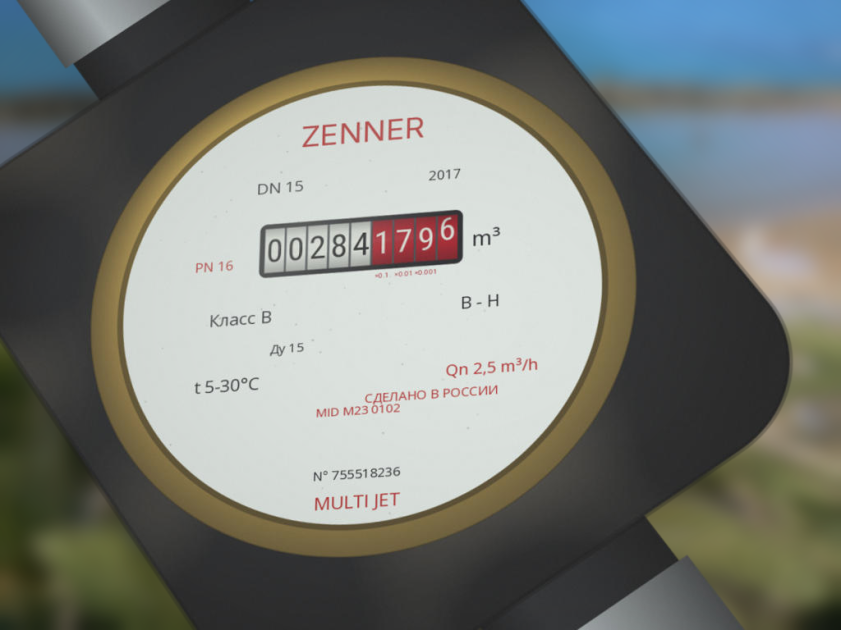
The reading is 284.1796 m³
